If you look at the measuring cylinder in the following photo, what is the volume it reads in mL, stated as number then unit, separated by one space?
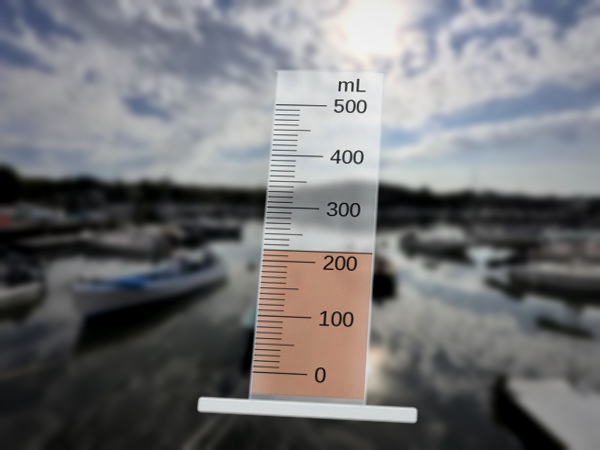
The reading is 220 mL
